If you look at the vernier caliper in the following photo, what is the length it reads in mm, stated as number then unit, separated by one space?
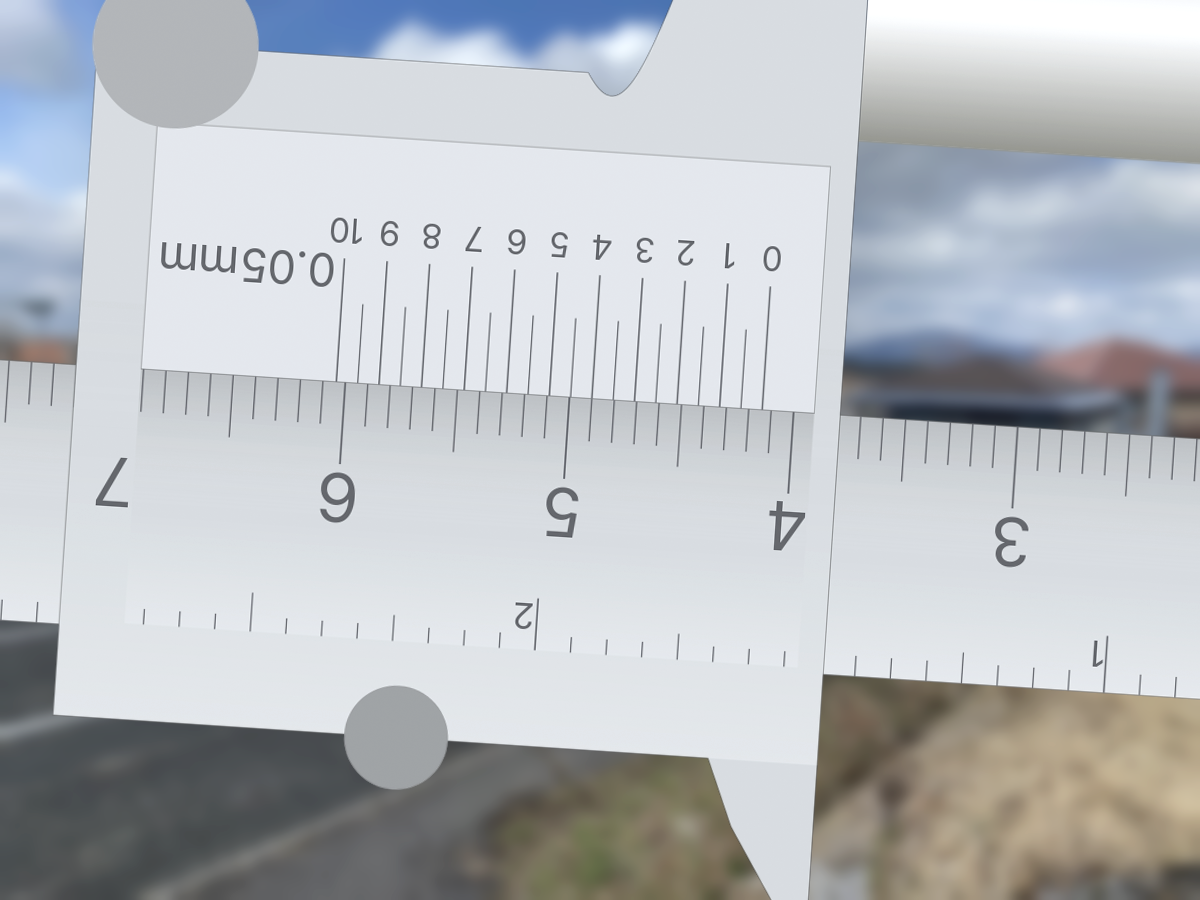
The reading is 41.40 mm
